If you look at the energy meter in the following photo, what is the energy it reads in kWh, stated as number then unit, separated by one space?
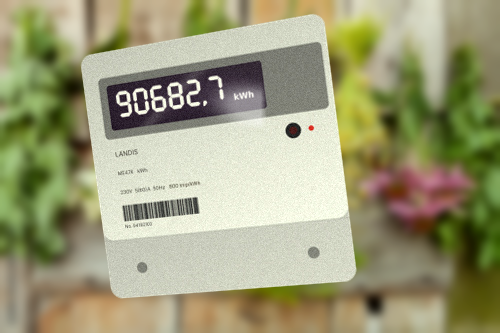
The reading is 90682.7 kWh
